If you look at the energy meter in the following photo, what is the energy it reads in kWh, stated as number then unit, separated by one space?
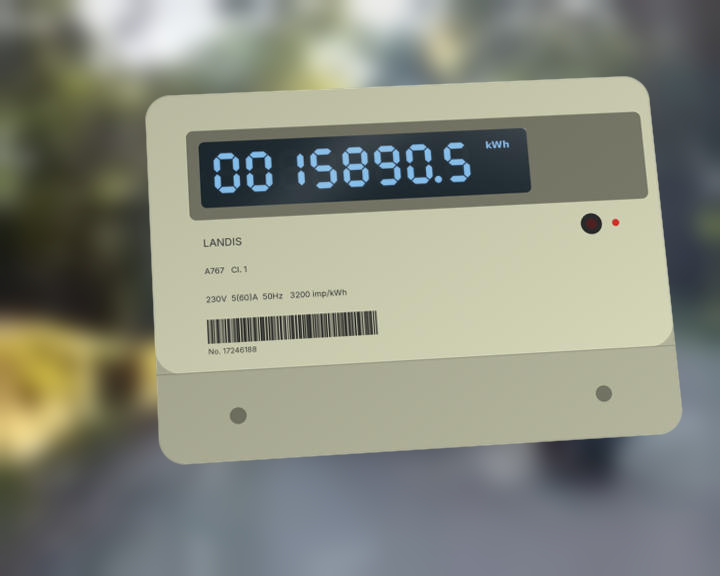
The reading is 15890.5 kWh
